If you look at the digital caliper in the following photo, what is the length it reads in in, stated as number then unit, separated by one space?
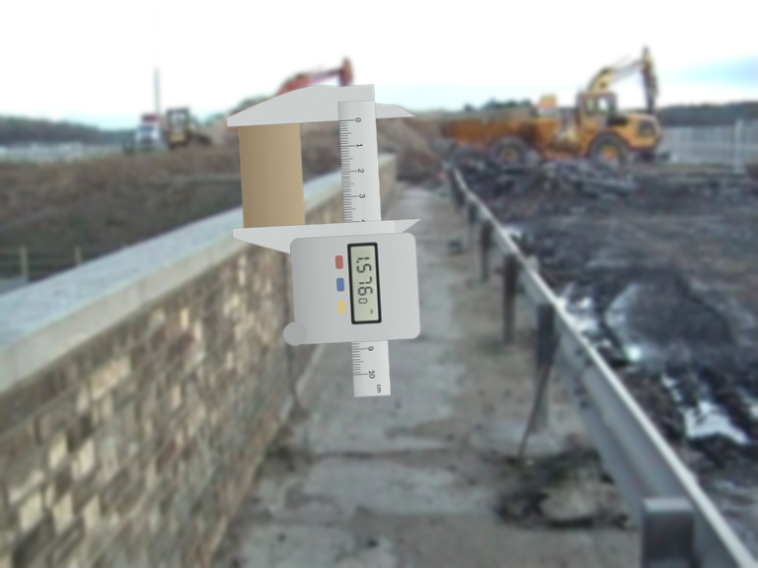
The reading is 1.5760 in
